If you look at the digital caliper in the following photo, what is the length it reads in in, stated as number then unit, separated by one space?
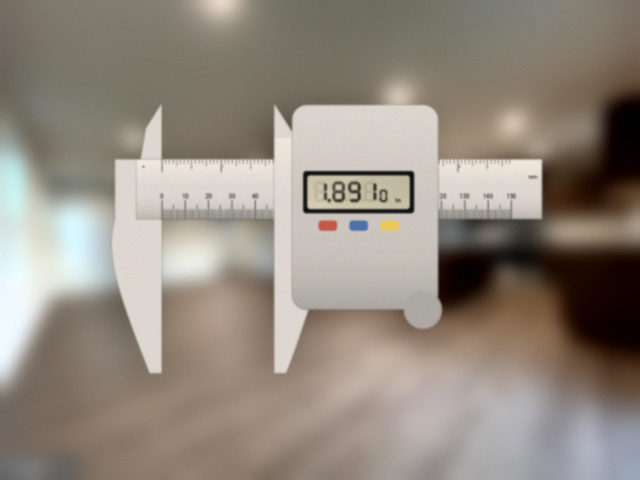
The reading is 1.8910 in
